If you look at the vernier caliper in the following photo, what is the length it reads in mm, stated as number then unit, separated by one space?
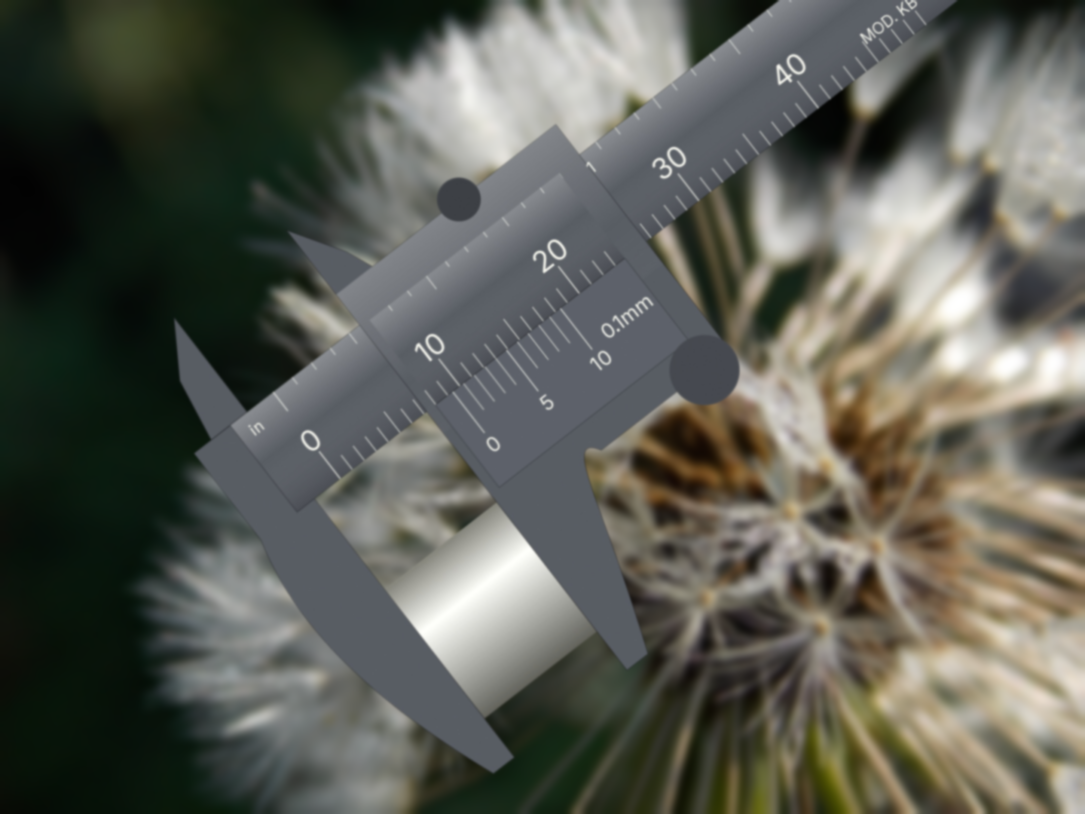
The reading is 9.4 mm
